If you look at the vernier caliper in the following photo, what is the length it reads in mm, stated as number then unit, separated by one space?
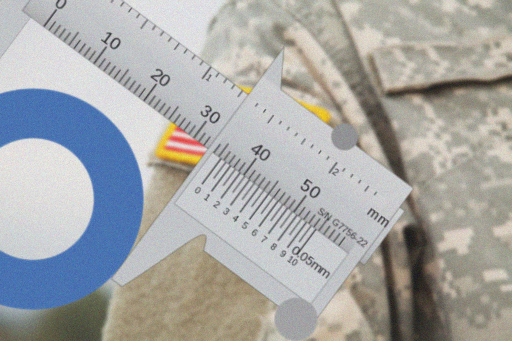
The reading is 35.5 mm
